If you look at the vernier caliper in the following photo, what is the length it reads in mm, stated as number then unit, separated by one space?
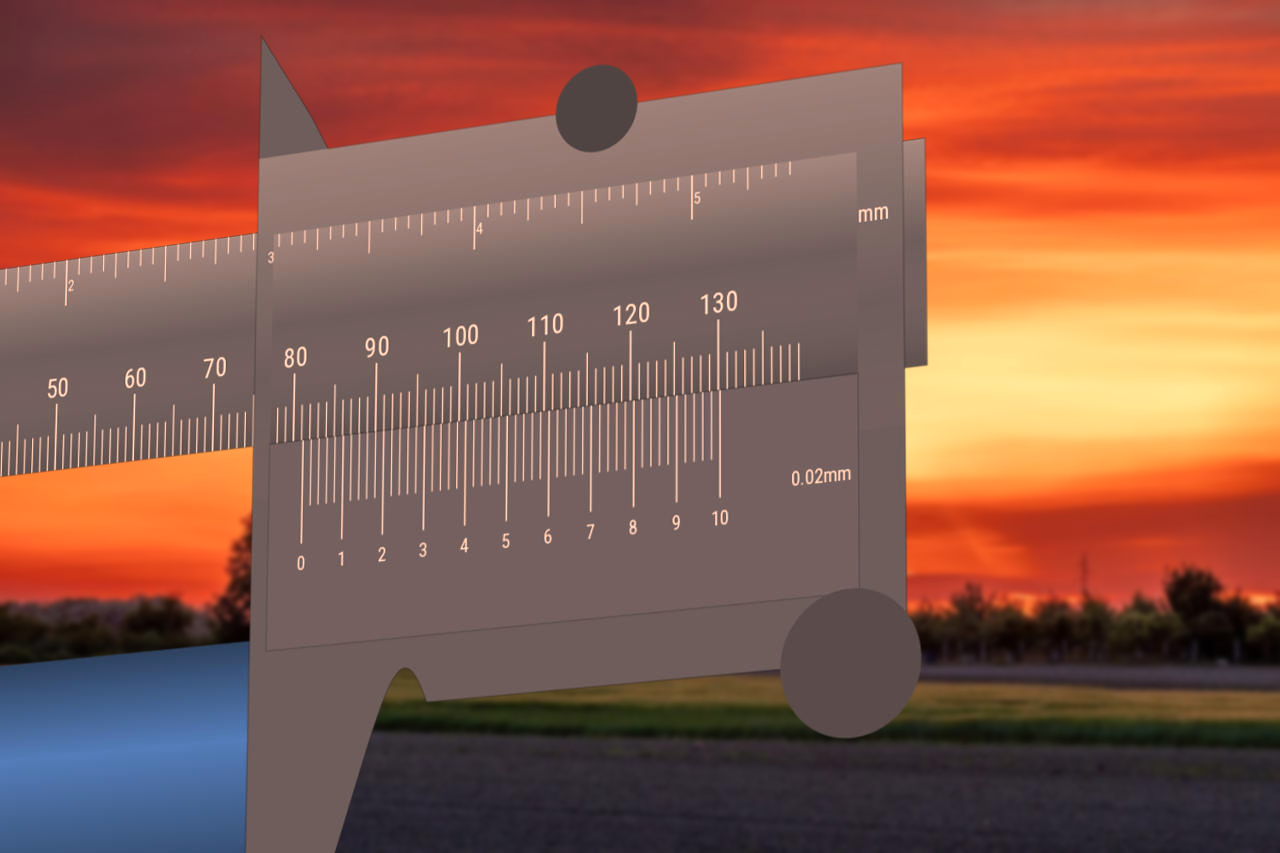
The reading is 81.2 mm
